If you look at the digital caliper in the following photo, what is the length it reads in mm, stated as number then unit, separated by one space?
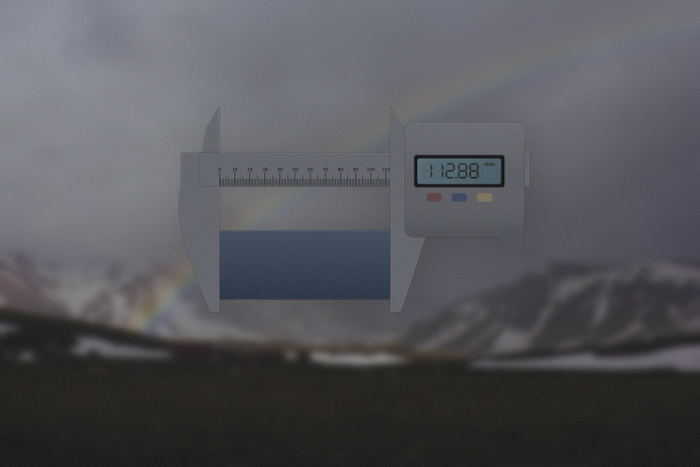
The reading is 112.88 mm
